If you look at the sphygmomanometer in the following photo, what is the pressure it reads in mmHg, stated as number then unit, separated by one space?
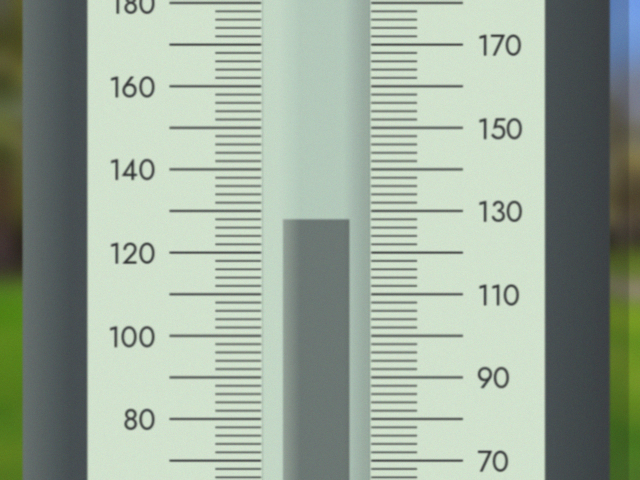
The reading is 128 mmHg
